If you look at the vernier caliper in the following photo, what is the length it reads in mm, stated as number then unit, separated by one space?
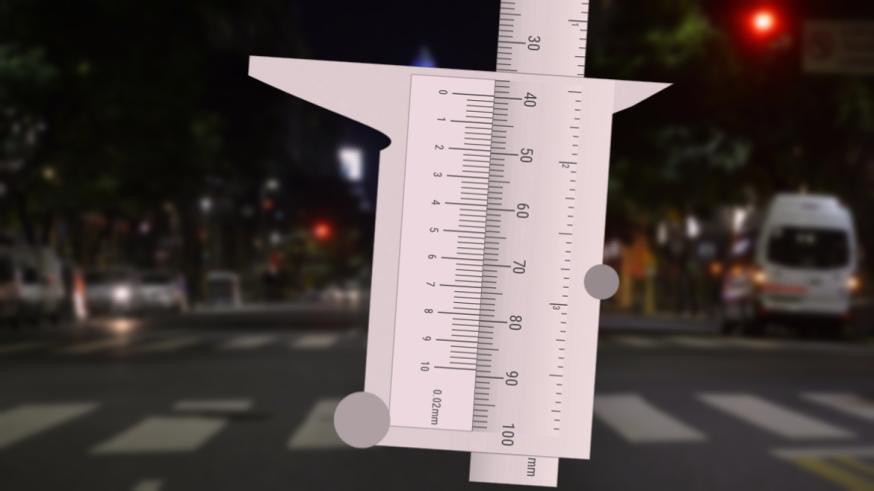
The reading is 39.8 mm
